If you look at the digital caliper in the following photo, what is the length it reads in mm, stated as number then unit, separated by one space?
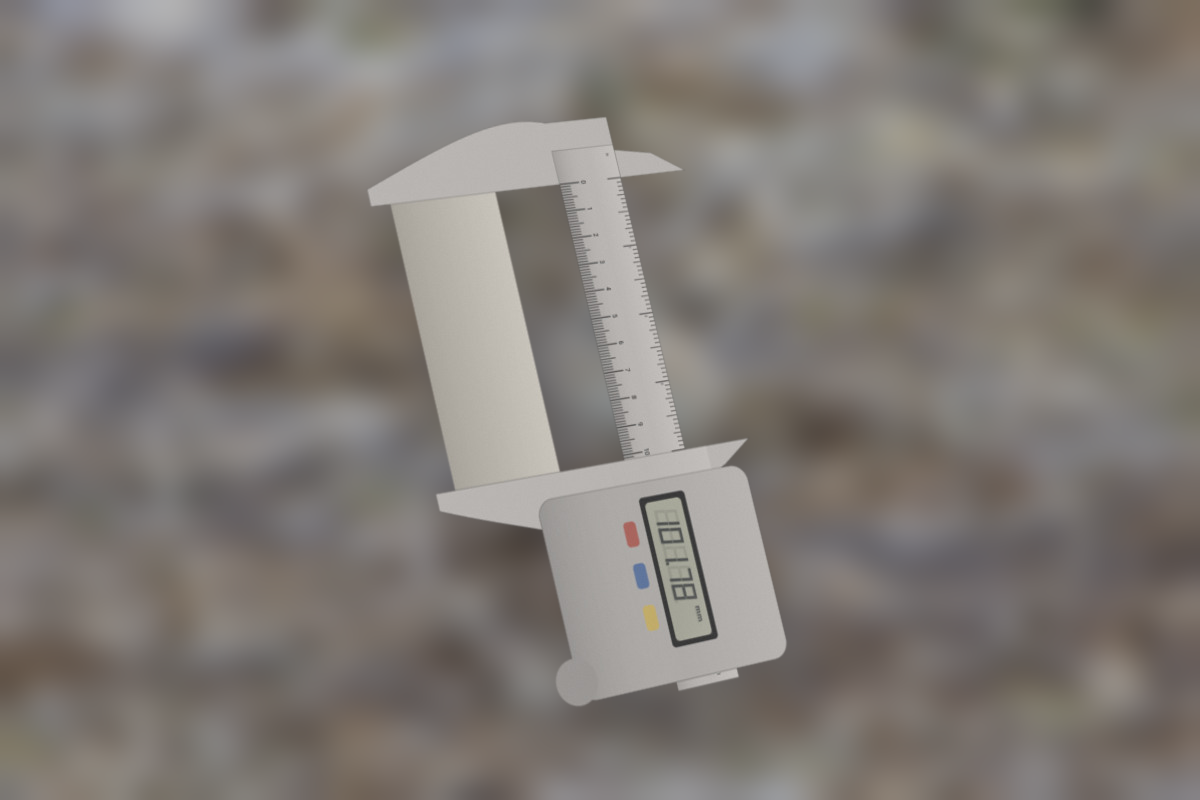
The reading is 101.78 mm
